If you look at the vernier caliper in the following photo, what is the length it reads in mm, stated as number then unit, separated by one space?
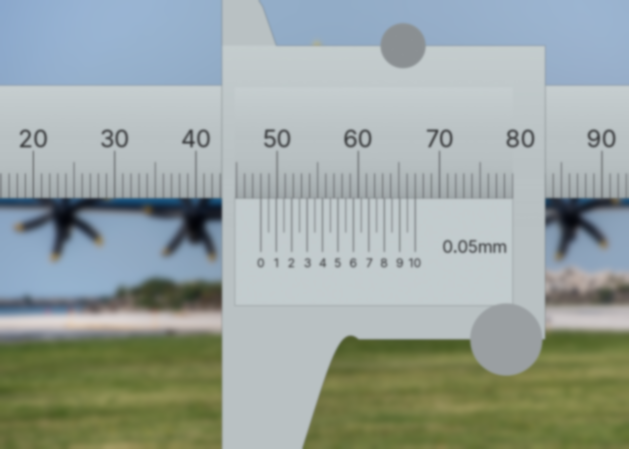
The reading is 48.0 mm
